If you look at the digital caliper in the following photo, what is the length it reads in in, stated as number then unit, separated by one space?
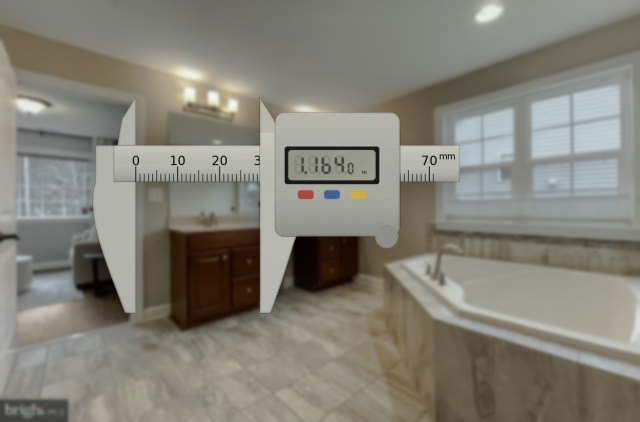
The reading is 1.1640 in
